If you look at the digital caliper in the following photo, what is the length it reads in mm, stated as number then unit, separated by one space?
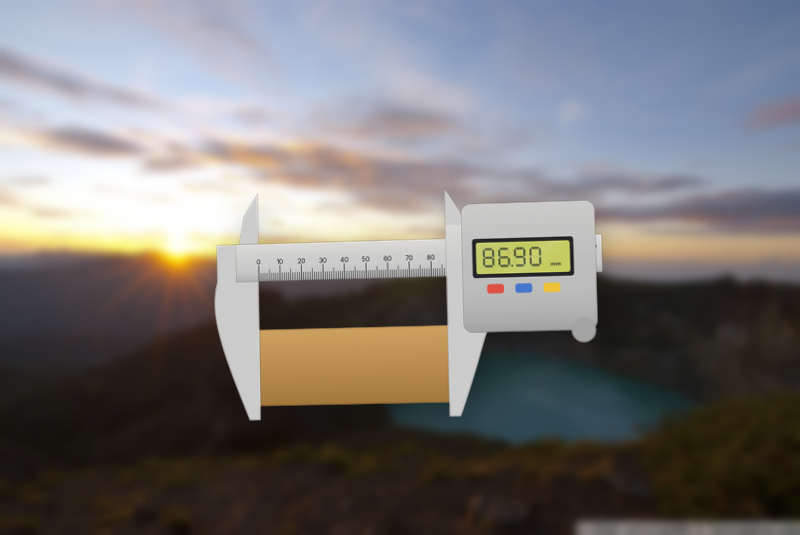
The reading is 86.90 mm
